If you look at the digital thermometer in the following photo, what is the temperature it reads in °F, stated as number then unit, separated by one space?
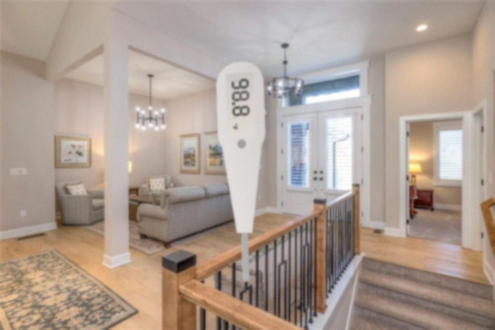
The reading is 98.8 °F
